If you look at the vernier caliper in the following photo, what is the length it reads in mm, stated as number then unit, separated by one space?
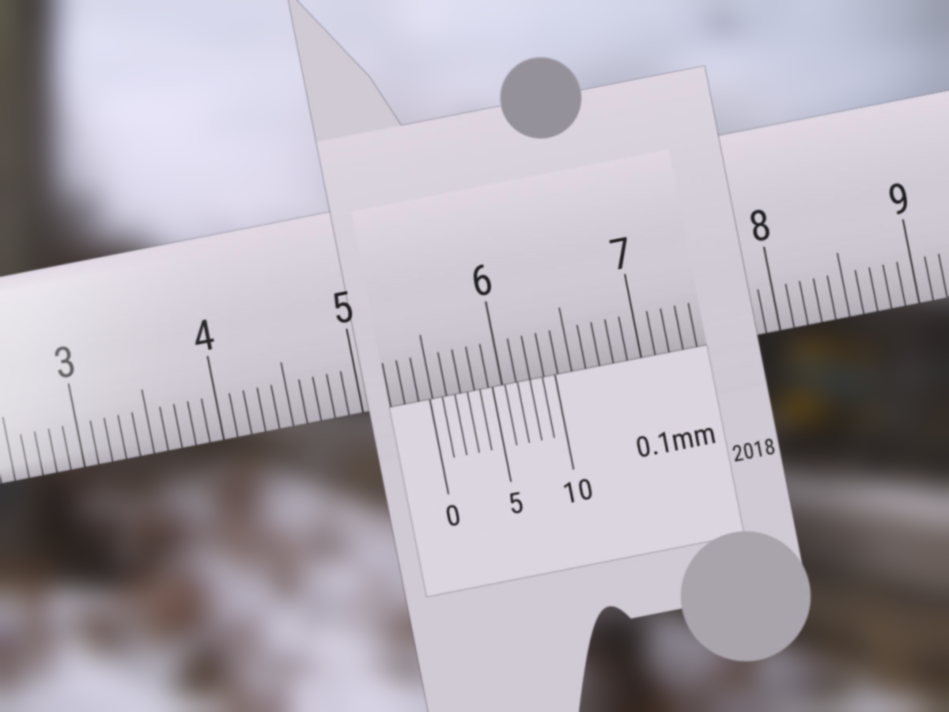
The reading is 54.8 mm
